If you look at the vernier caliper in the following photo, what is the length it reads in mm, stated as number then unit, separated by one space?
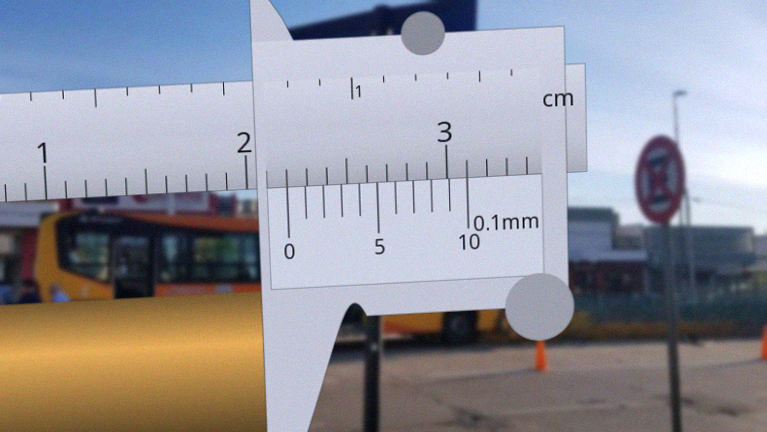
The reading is 22.0 mm
